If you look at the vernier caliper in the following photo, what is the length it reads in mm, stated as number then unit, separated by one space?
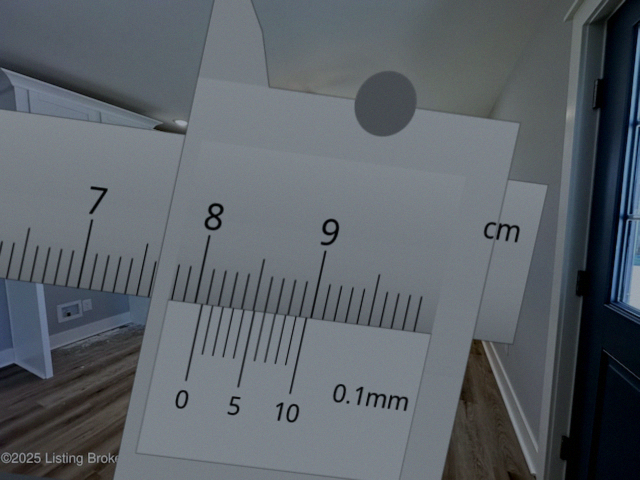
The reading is 80.6 mm
